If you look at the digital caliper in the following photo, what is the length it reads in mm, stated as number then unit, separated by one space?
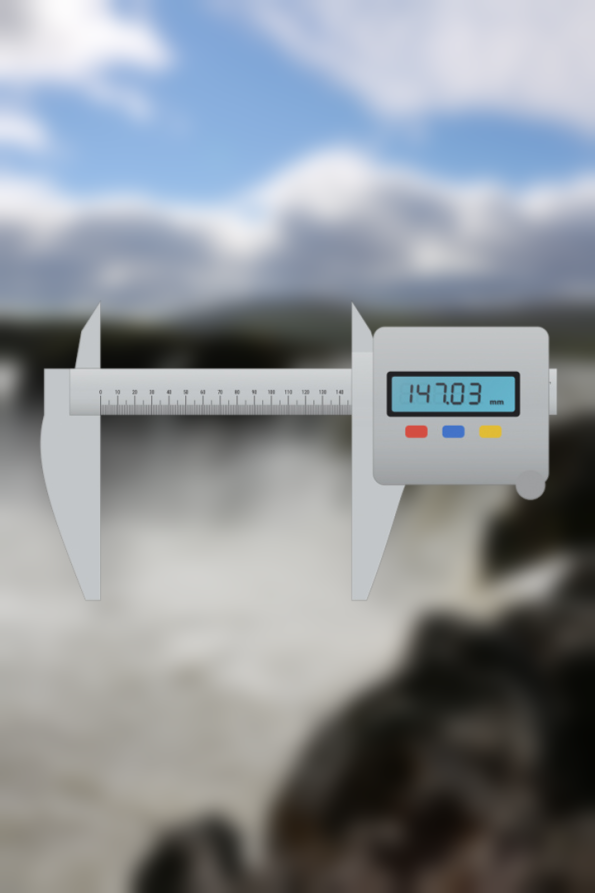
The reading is 147.03 mm
